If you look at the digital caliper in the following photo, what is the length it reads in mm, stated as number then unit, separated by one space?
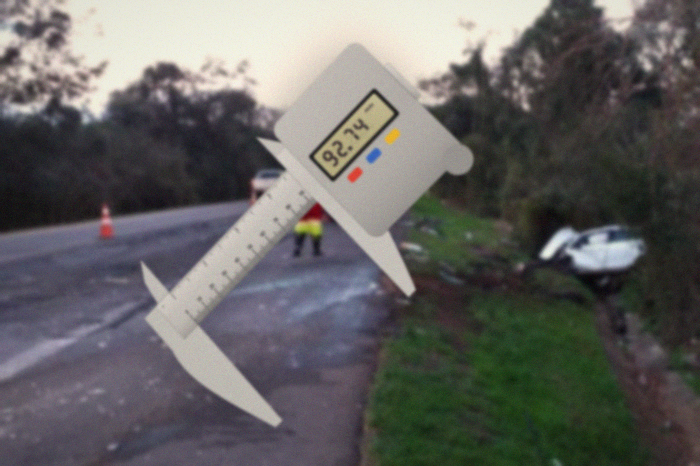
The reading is 92.74 mm
